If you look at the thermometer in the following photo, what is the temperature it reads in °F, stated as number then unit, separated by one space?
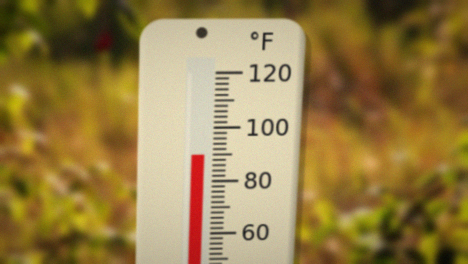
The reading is 90 °F
